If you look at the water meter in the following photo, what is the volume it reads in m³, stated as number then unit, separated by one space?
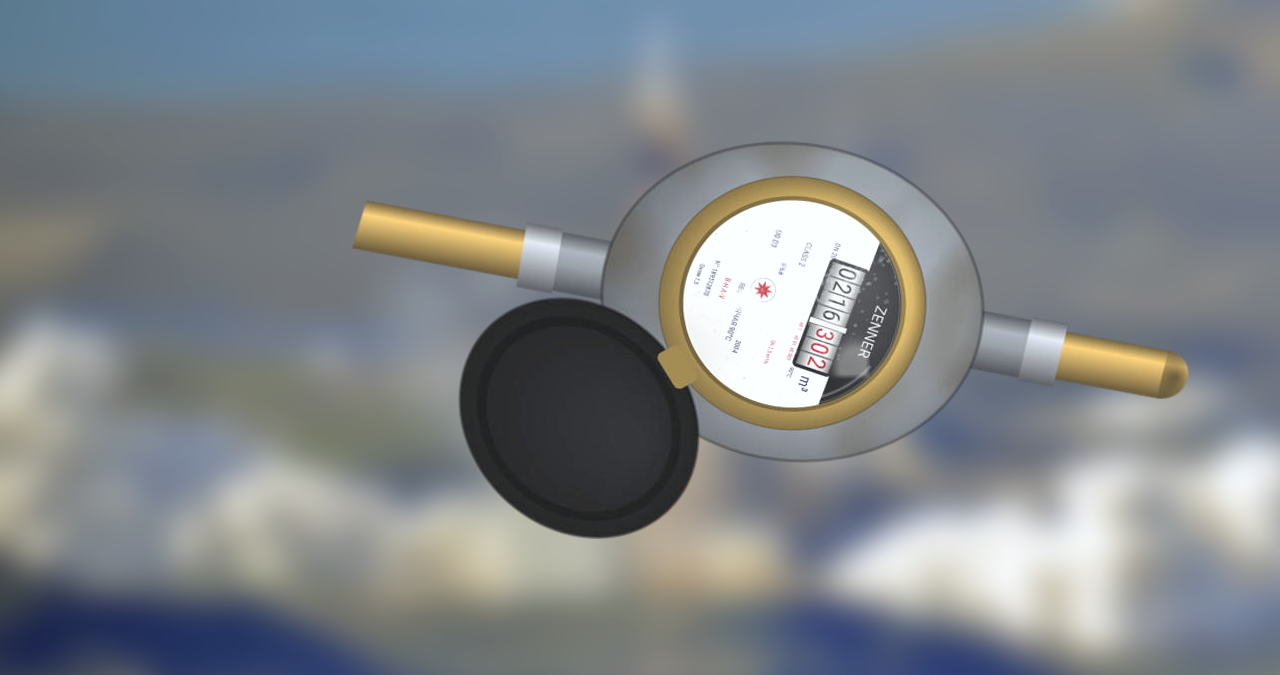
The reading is 216.302 m³
